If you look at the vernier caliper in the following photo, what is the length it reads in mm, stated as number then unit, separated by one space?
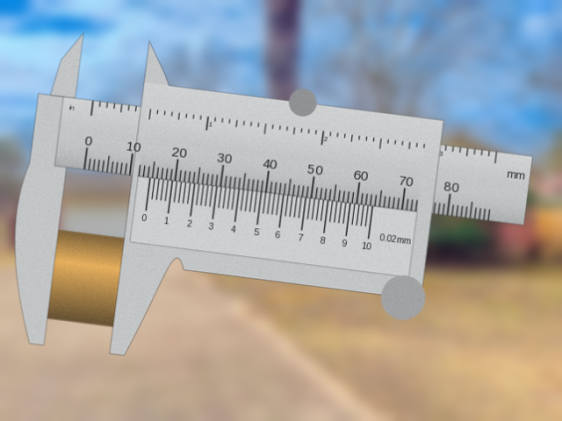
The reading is 14.5 mm
